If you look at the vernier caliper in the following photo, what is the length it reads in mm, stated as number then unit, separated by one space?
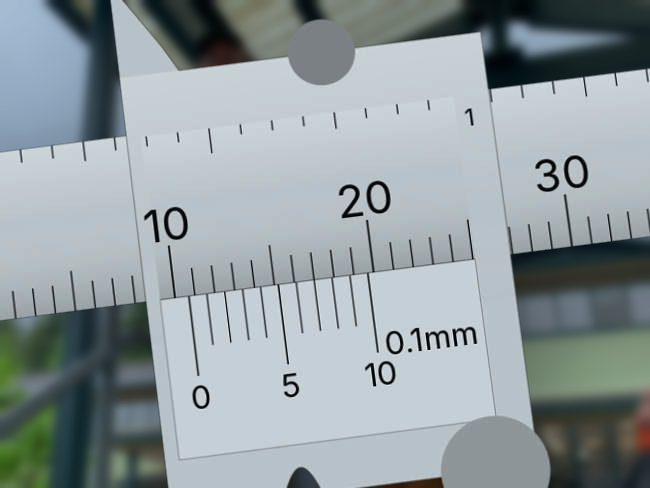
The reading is 10.7 mm
